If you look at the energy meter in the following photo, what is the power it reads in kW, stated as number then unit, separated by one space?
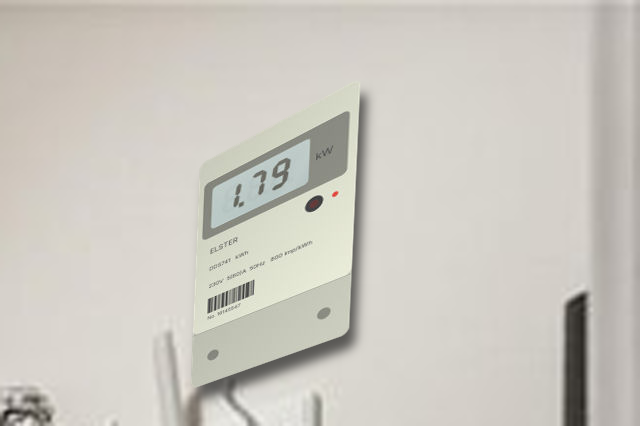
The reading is 1.79 kW
